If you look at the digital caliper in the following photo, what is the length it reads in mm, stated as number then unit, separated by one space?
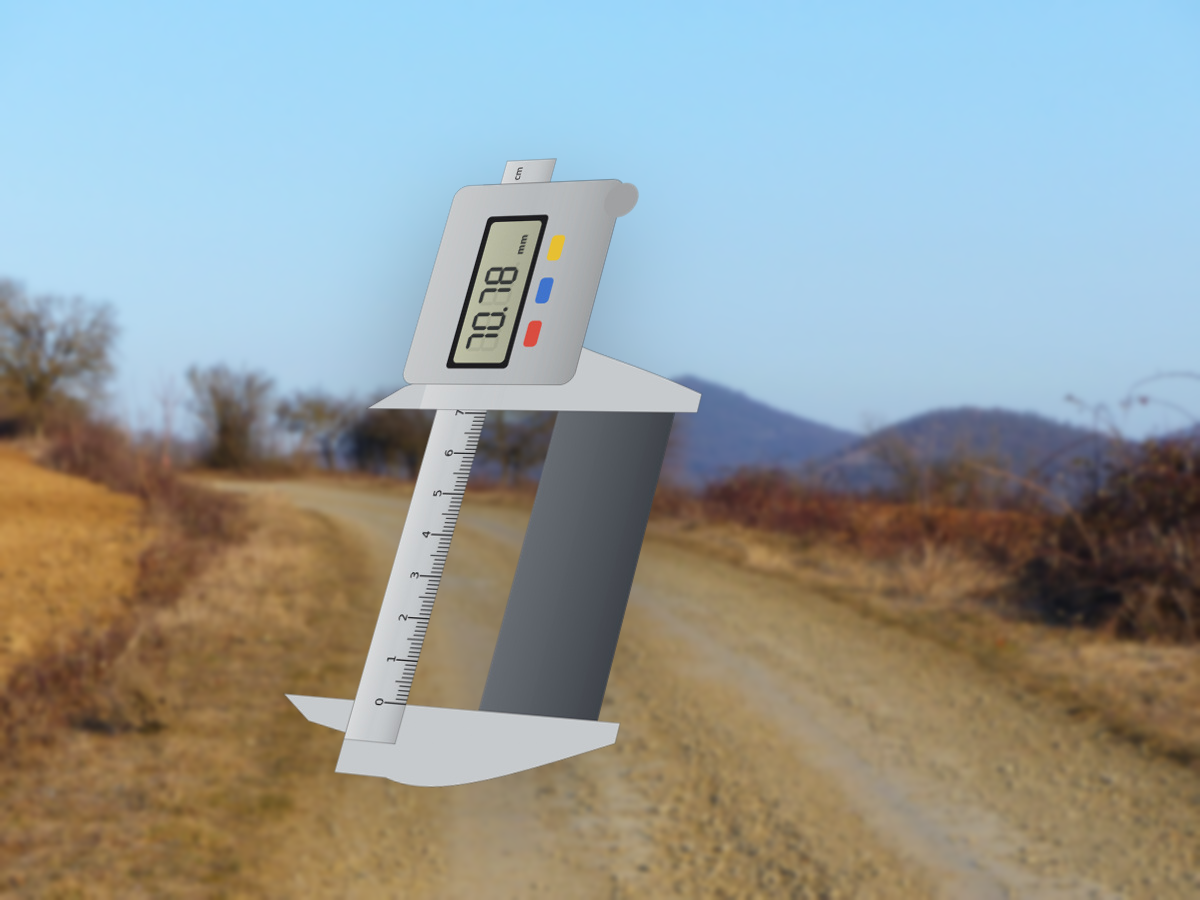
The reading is 70.78 mm
